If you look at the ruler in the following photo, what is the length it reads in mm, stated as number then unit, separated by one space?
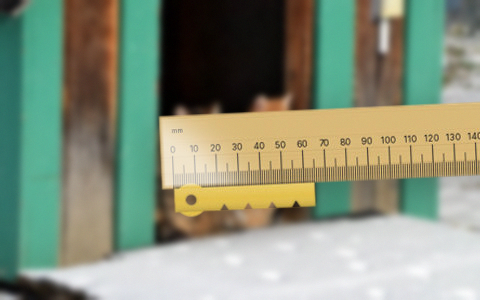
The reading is 65 mm
